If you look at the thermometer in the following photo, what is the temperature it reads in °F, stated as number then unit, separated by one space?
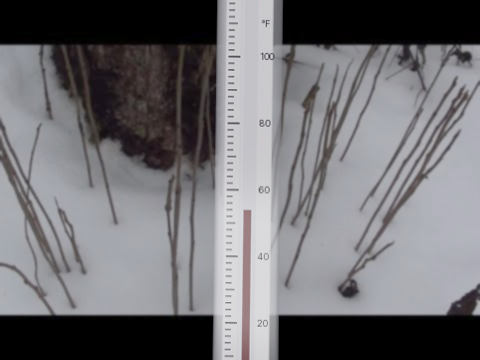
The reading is 54 °F
